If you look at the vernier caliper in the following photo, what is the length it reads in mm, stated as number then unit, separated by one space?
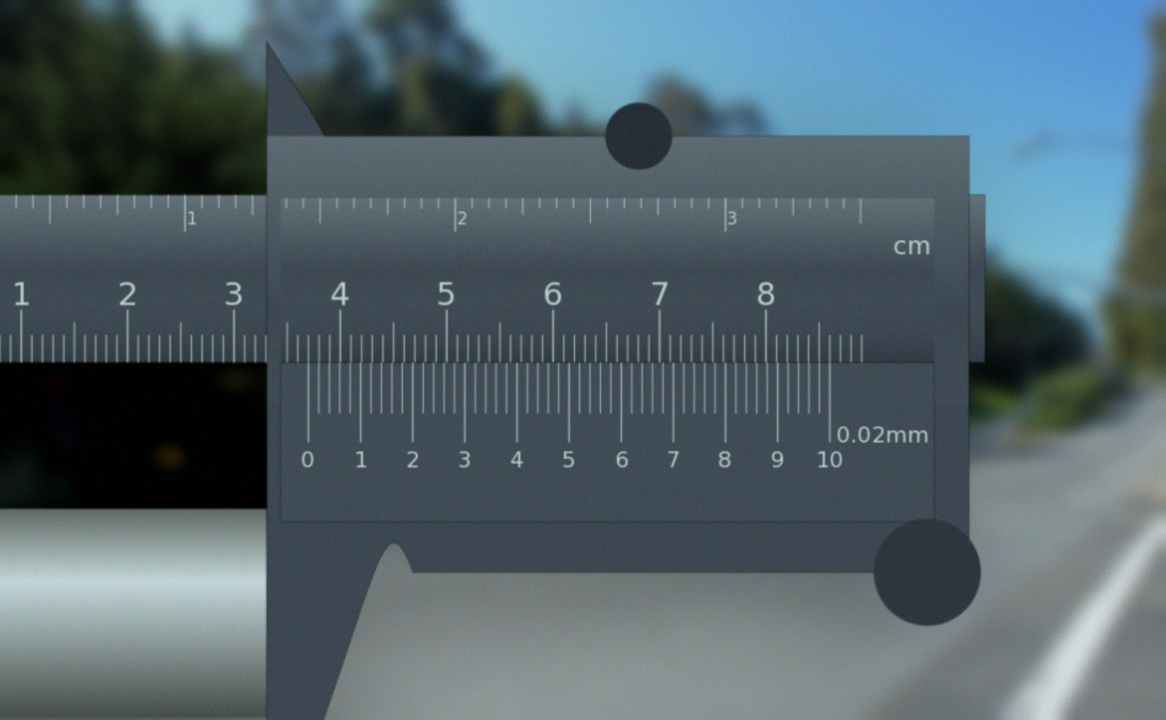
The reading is 37.0 mm
